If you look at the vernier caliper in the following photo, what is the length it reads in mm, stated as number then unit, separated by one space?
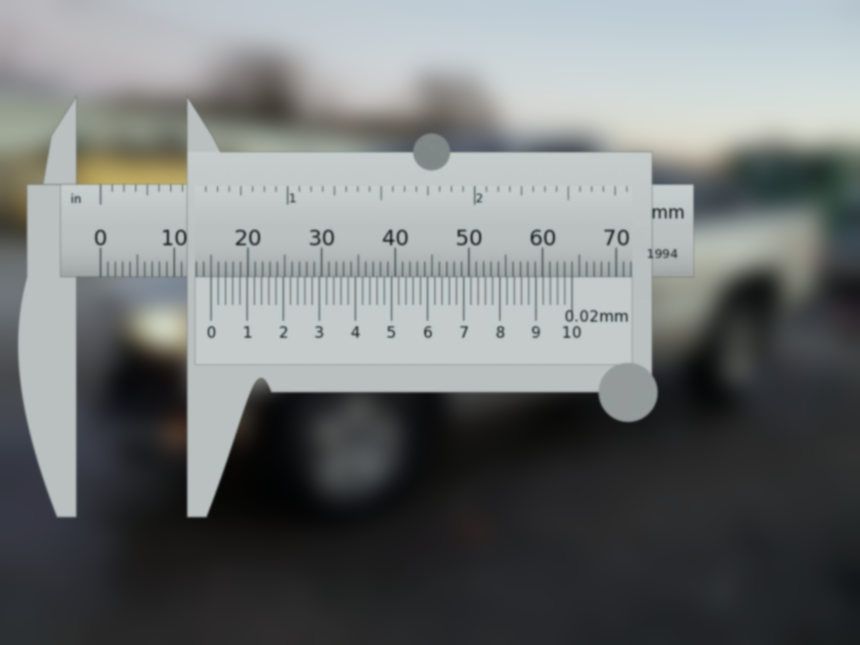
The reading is 15.0 mm
